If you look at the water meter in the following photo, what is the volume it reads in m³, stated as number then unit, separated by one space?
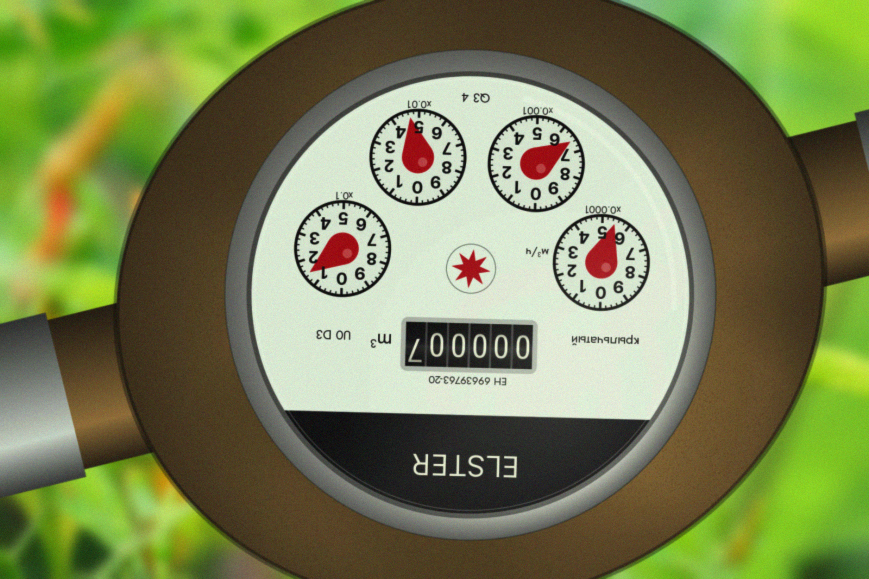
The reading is 7.1465 m³
